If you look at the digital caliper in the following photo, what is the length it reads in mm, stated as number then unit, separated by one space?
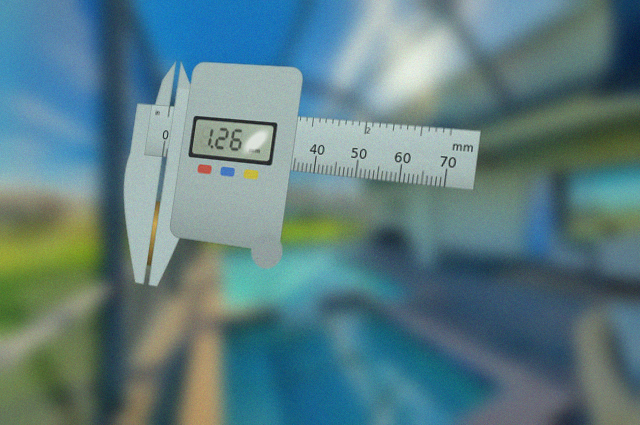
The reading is 1.26 mm
